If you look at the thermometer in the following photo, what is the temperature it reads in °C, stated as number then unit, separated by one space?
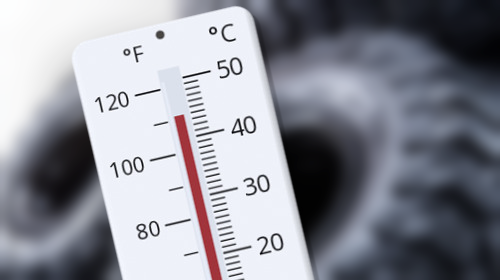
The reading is 44 °C
